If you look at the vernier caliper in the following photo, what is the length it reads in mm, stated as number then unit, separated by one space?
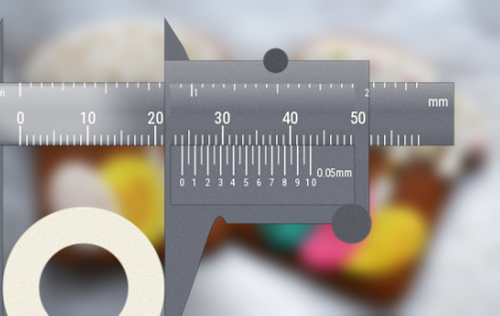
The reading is 24.0 mm
